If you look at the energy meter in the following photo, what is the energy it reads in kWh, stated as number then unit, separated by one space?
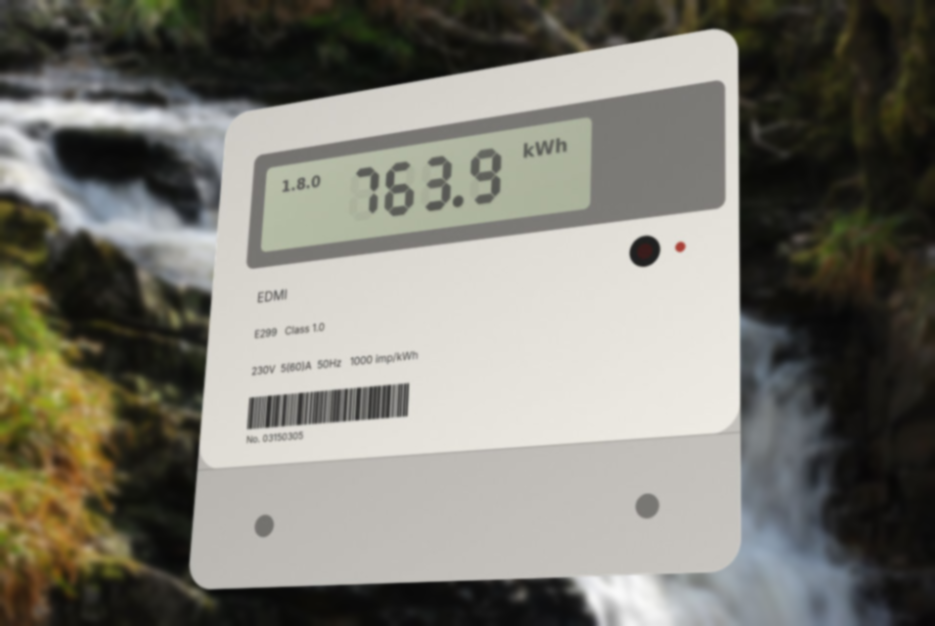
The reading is 763.9 kWh
